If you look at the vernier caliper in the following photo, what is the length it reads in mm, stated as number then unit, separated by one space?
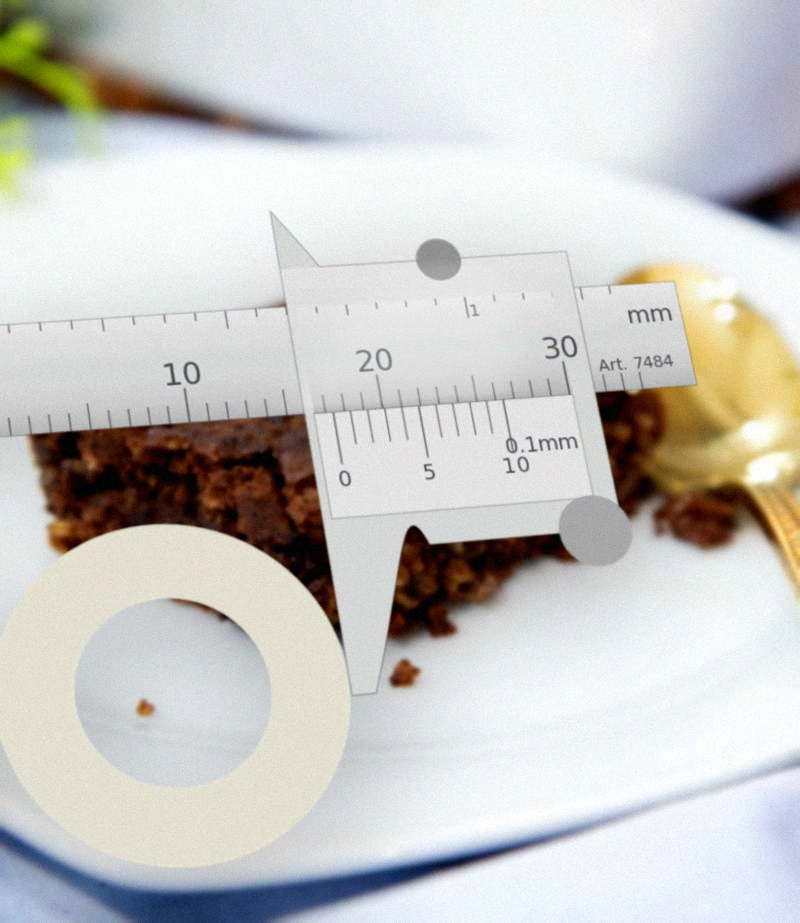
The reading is 17.4 mm
